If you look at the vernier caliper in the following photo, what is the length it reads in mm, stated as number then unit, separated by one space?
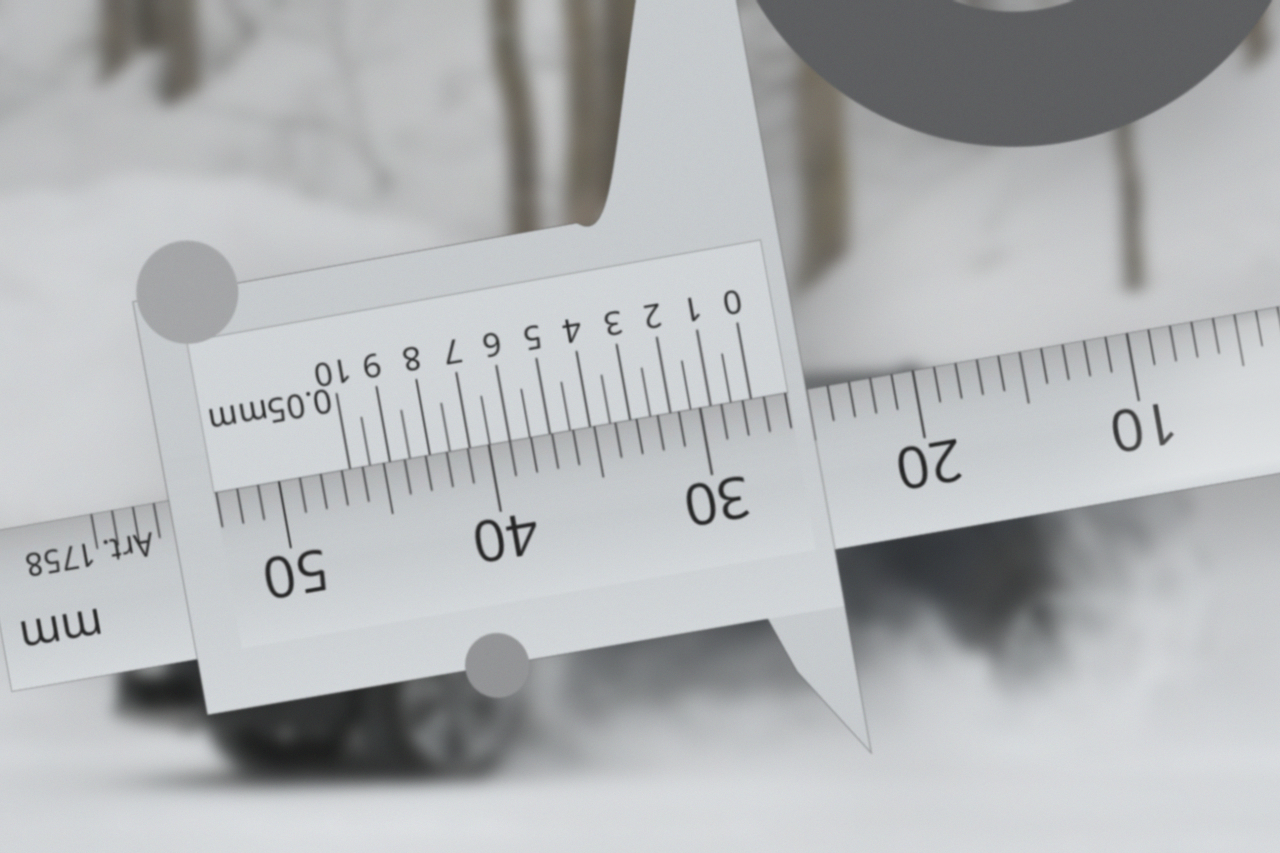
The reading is 27.6 mm
